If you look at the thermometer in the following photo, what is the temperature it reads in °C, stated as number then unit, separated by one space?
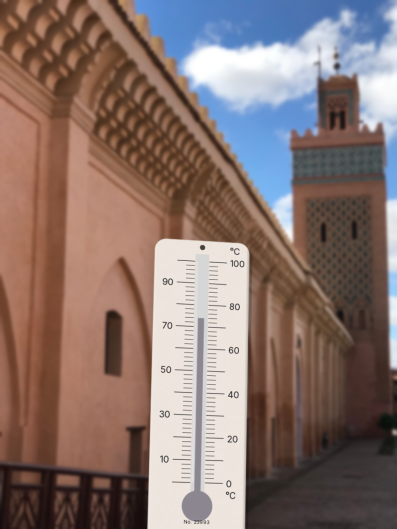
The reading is 74 °C
